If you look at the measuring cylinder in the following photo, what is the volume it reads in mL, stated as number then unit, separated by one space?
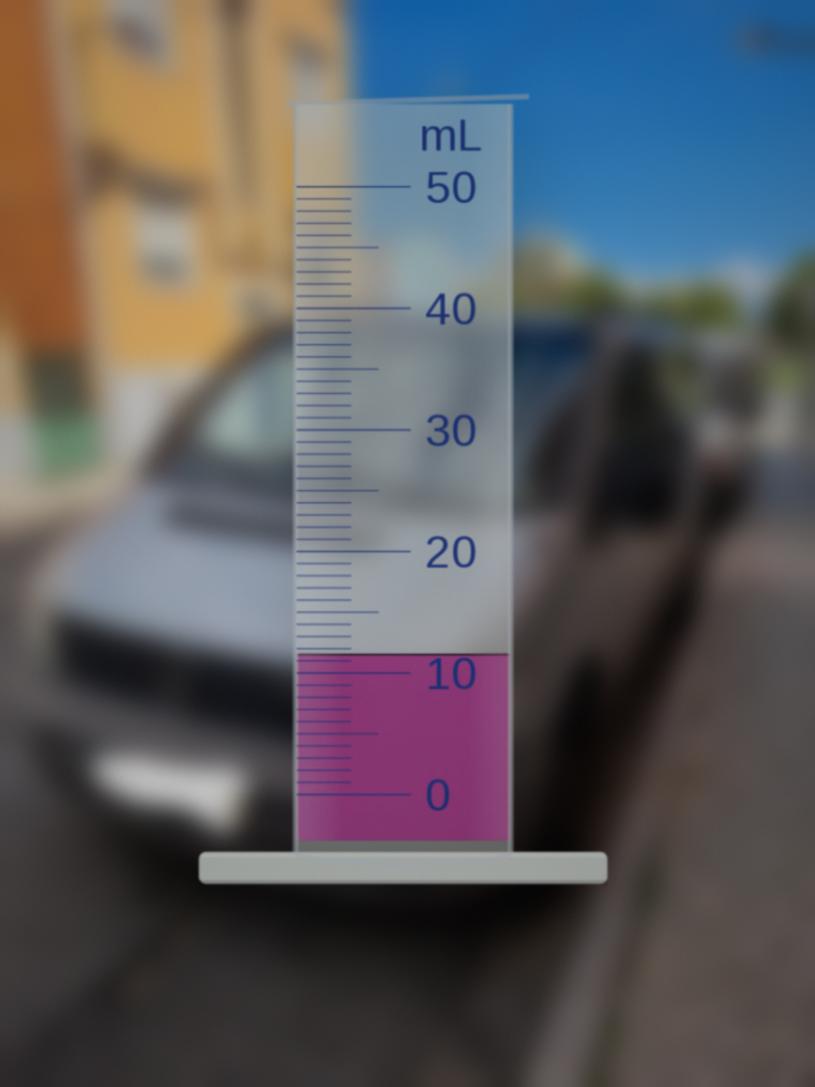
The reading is 11.5 mL
